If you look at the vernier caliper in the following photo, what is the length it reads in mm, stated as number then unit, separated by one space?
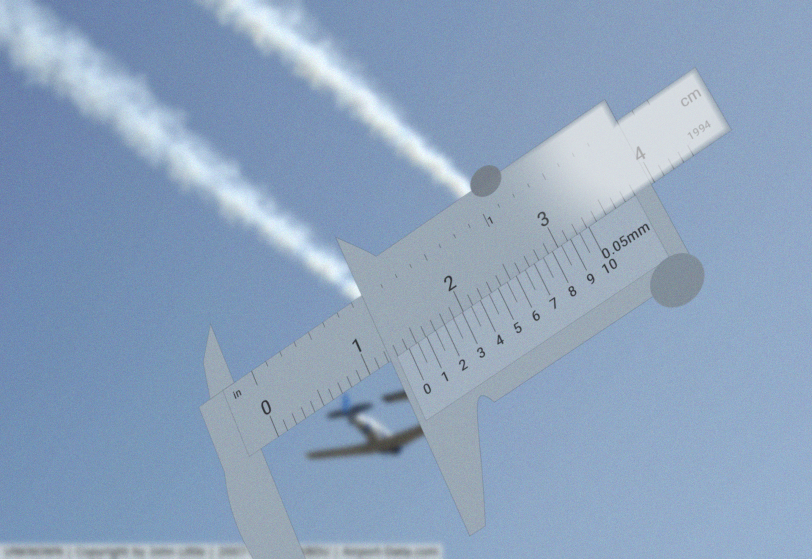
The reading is 14.2 mm
